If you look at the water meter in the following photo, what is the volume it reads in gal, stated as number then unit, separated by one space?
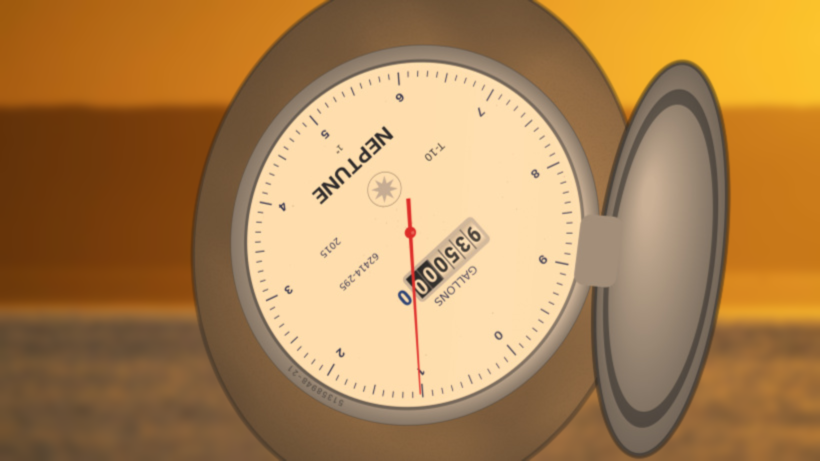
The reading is 9350001.0 gal
